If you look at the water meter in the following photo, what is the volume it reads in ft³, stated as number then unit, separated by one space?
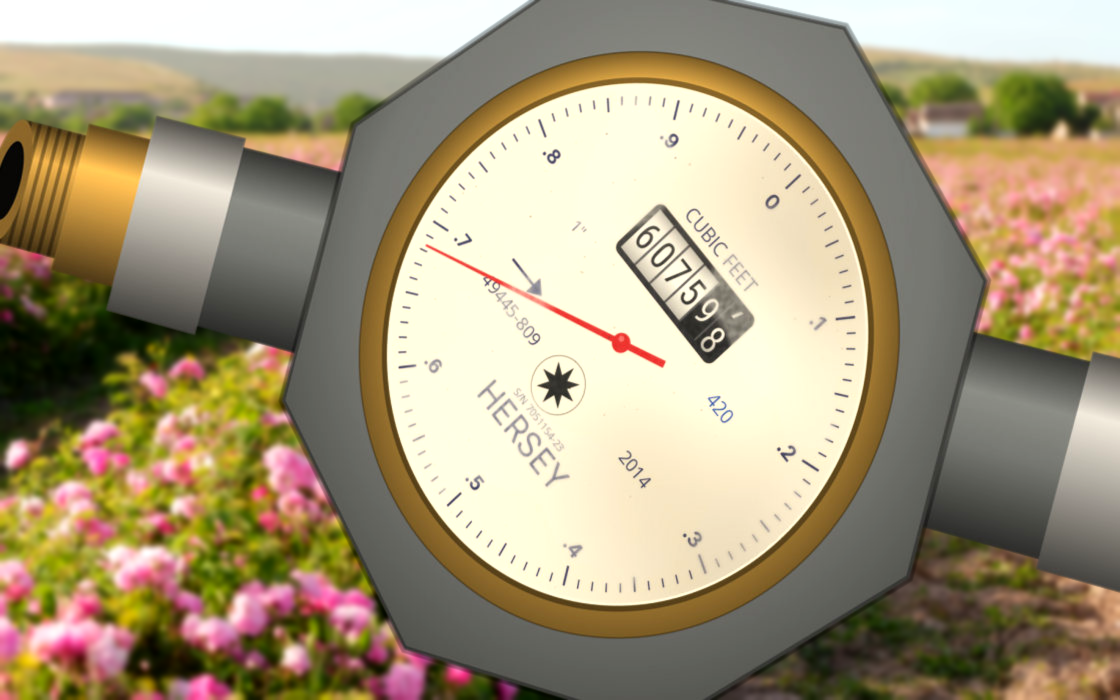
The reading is 607597.68 ft³
